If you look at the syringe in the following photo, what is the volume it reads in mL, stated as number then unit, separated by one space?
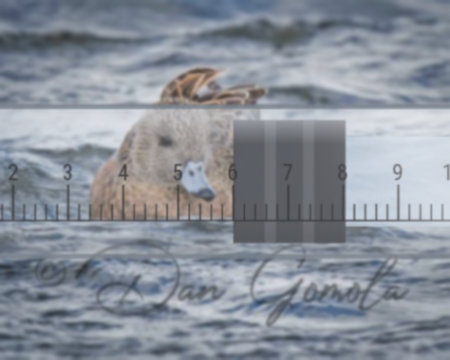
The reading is 6 mL
